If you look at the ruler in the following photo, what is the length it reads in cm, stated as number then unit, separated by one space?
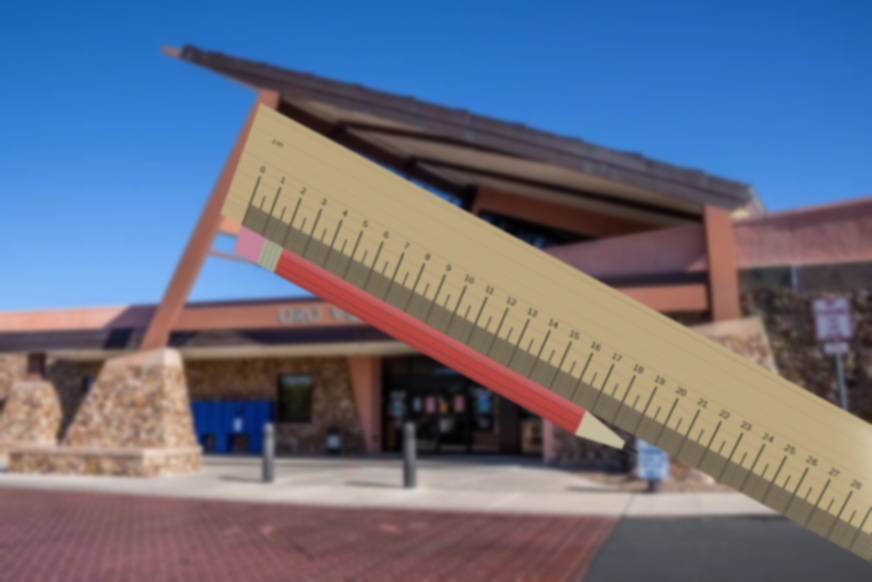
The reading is 19.5 cm
